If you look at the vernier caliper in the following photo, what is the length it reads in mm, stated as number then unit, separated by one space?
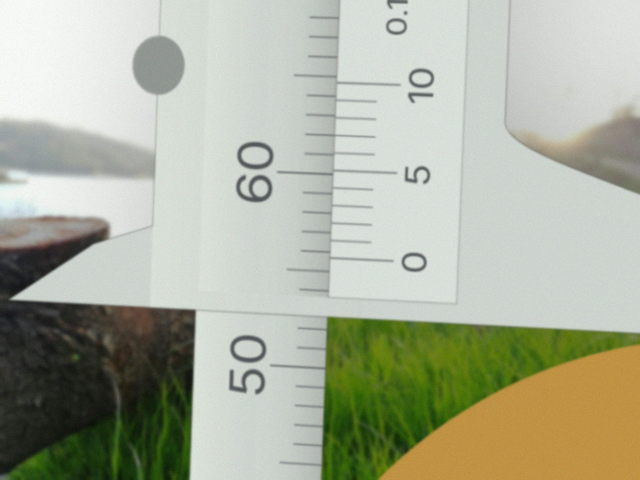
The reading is 55.7 mm
